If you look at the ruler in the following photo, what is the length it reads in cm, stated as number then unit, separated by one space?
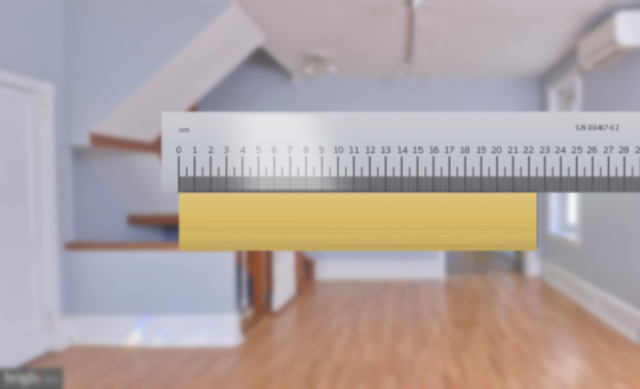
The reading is 22.5 cm
